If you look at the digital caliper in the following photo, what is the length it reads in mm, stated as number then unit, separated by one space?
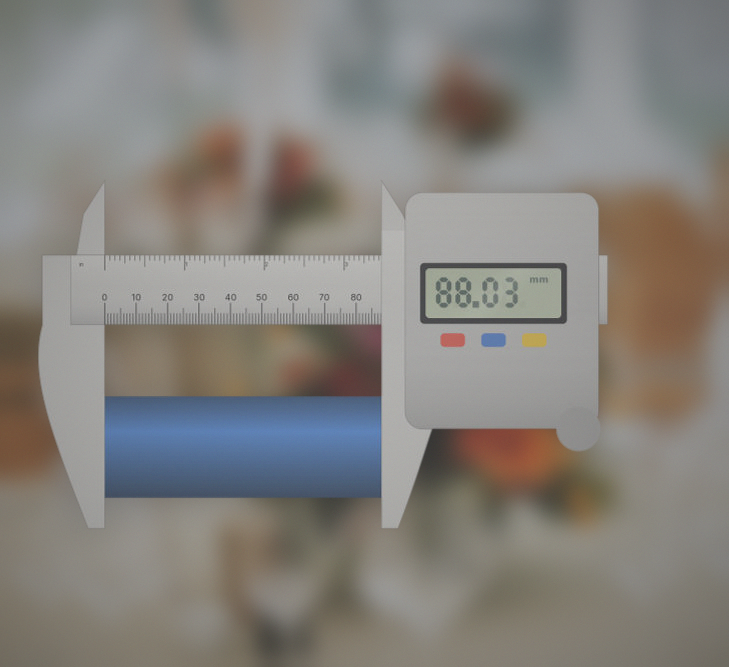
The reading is 88.03 mm
